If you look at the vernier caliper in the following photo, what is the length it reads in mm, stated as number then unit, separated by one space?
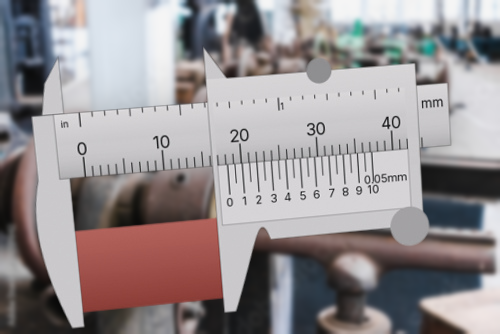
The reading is 18.2 mm
